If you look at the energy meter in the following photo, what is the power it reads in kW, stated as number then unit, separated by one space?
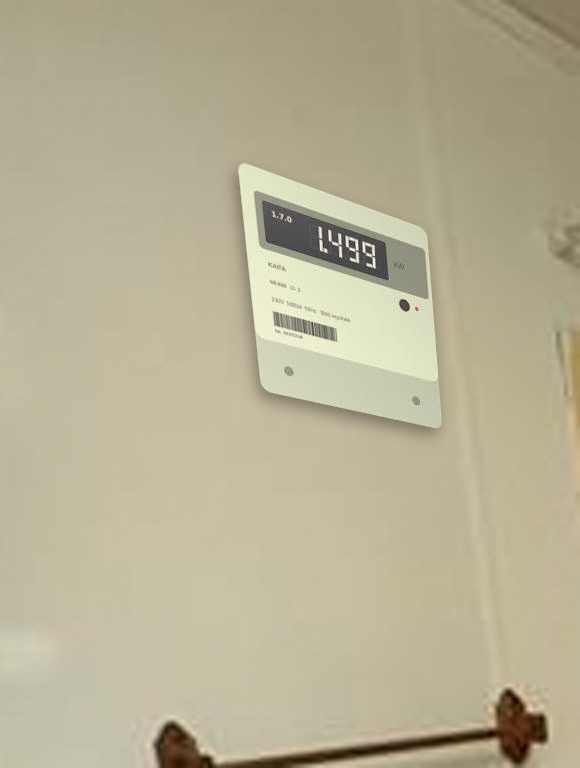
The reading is 1.499 kW
